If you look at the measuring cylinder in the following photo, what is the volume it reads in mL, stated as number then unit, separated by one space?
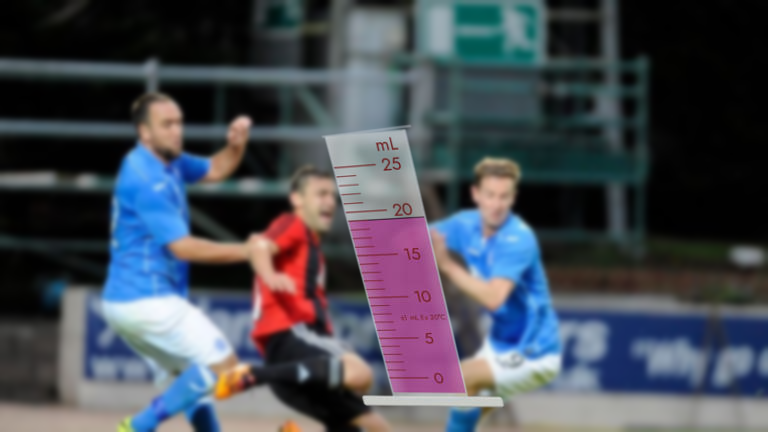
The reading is 19 mL
